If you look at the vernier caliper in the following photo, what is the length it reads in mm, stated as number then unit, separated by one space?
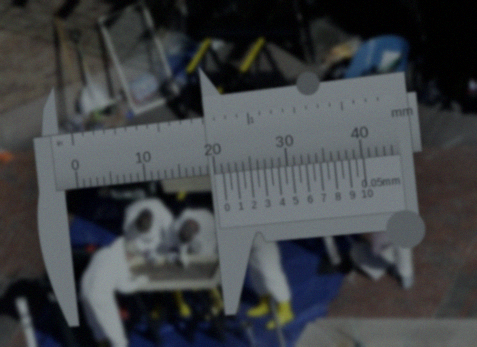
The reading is 21.2 mm
